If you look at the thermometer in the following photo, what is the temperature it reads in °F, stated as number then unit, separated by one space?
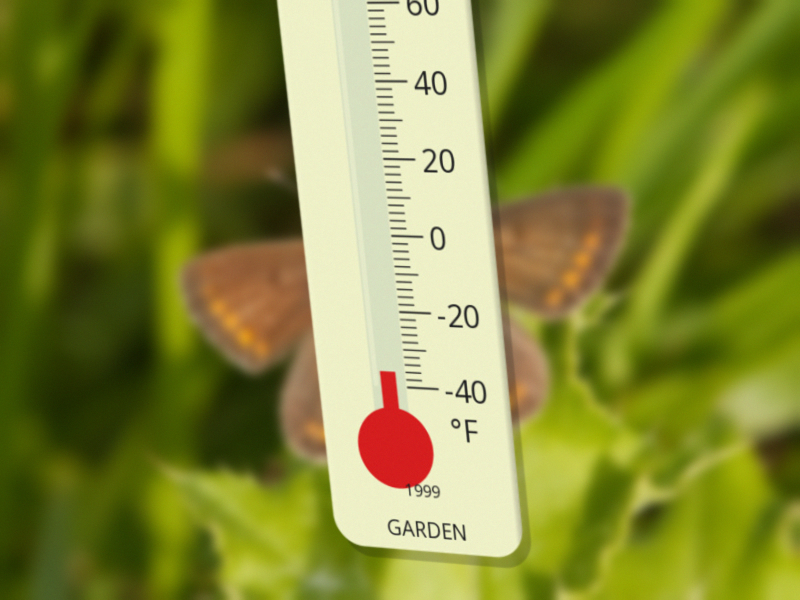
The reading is -36 °F
